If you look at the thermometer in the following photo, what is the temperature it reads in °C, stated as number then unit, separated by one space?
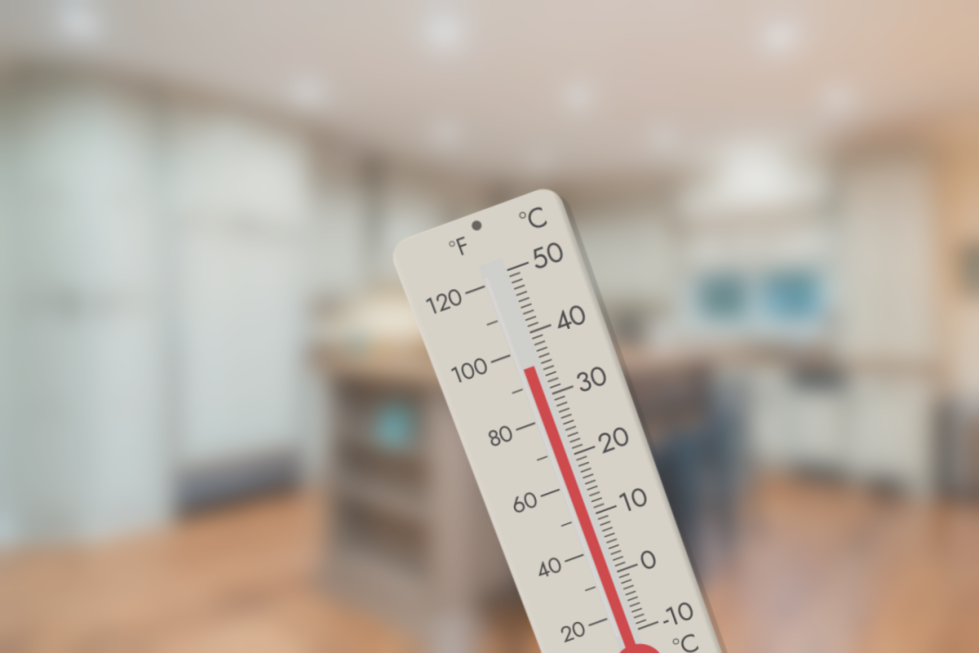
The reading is 35 °C
